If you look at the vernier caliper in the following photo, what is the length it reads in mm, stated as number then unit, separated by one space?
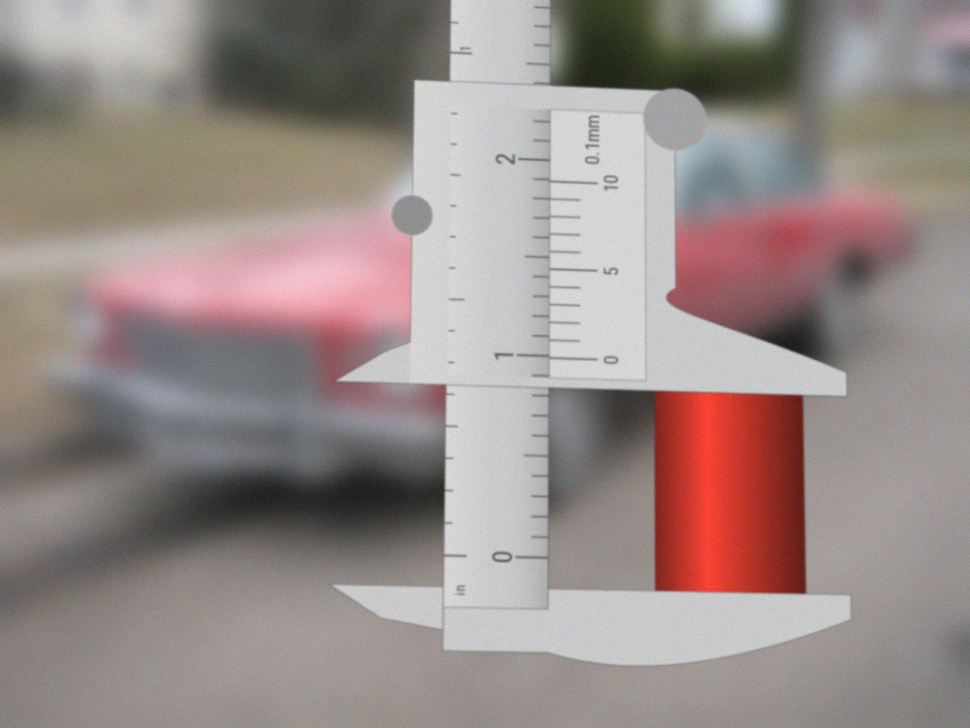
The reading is 9.9 mm
